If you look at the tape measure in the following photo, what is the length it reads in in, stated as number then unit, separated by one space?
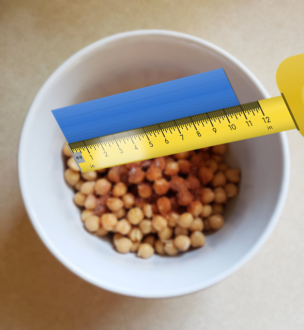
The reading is 11 in
